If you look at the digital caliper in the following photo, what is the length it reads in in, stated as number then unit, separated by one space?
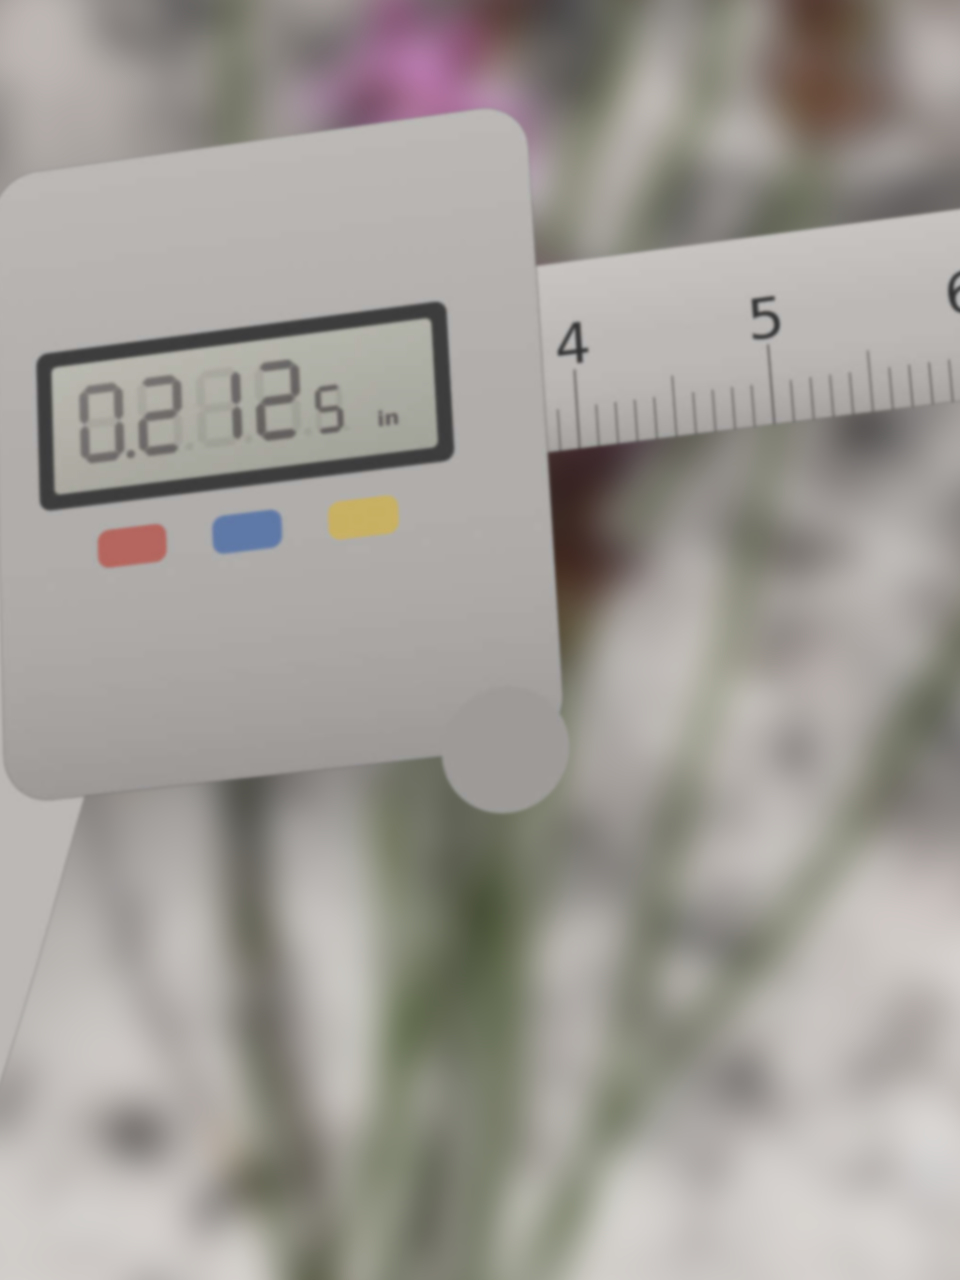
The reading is 0.2125 in
